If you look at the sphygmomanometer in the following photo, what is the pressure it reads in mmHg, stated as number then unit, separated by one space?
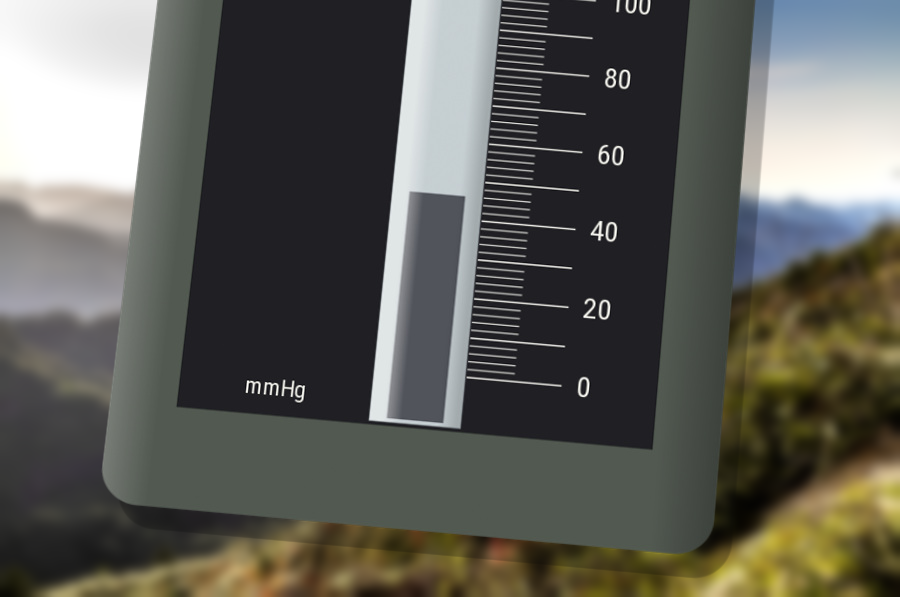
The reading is 46 mmHg
